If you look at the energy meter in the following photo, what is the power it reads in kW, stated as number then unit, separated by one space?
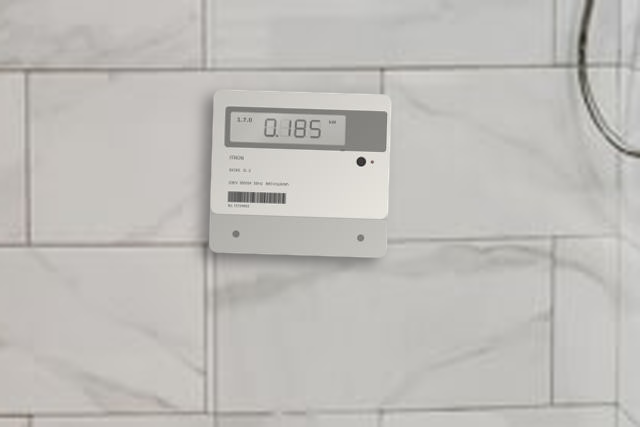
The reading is 0.185 kW
